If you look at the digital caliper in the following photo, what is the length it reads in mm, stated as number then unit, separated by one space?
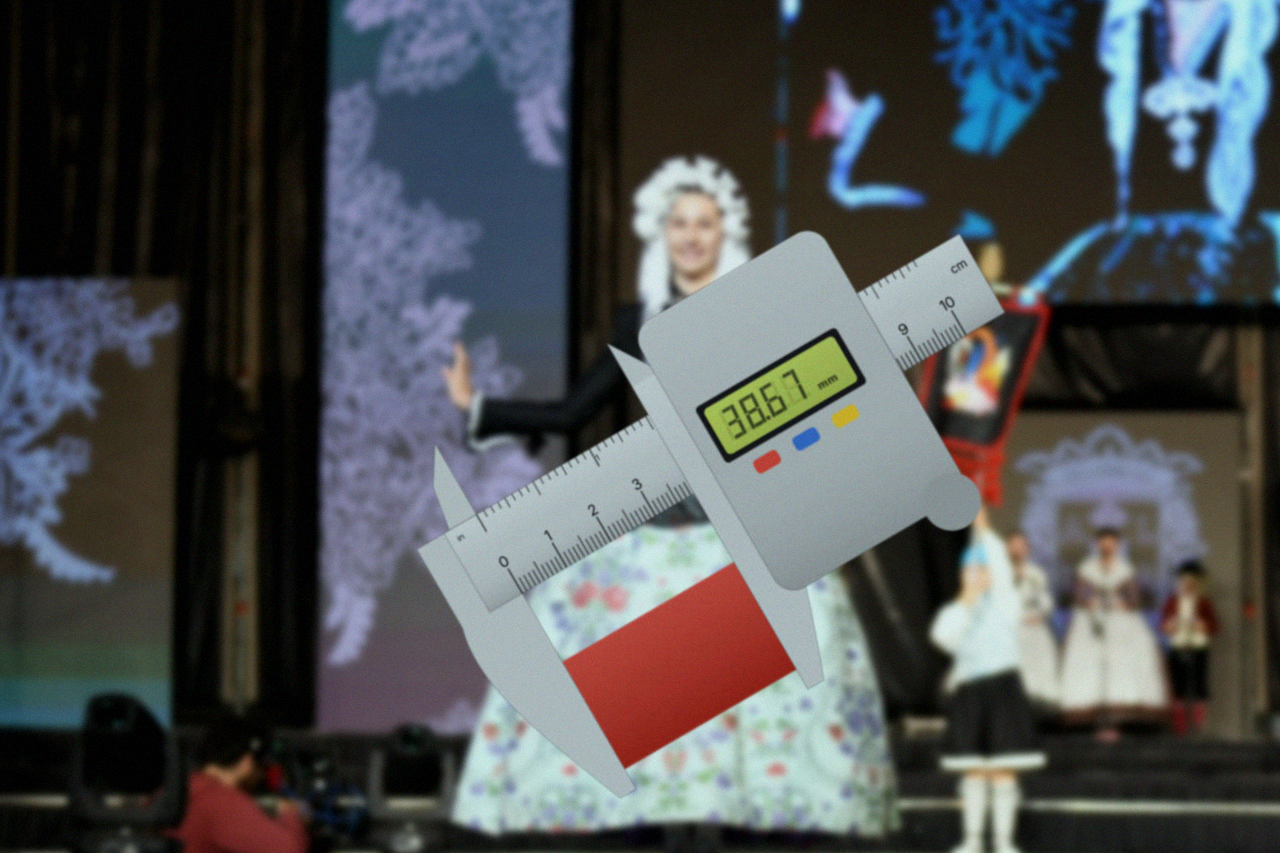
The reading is 38.67 mm
